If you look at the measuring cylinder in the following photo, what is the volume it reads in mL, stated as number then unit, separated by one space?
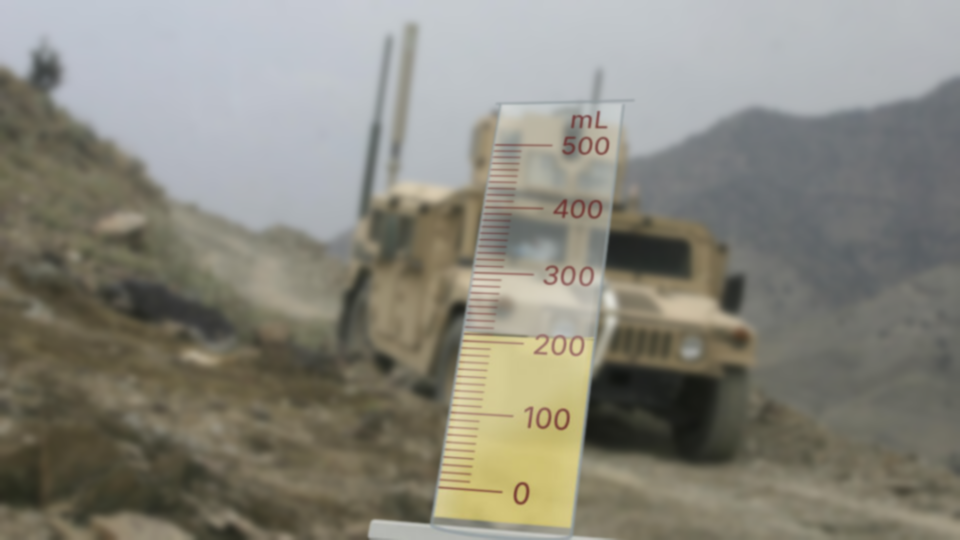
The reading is 210 mL
